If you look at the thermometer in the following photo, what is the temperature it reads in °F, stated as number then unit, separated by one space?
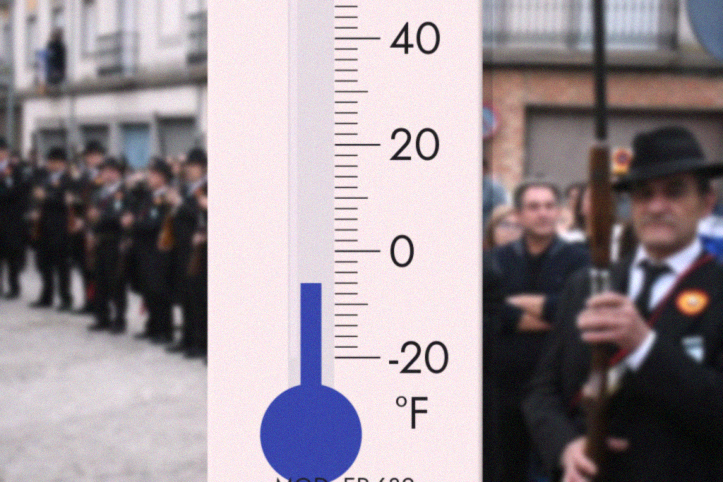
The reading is -6 °F
